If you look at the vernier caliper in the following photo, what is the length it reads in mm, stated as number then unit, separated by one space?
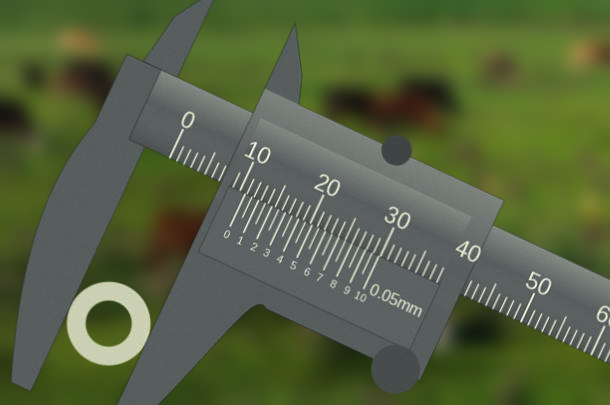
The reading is 10.8 mm
